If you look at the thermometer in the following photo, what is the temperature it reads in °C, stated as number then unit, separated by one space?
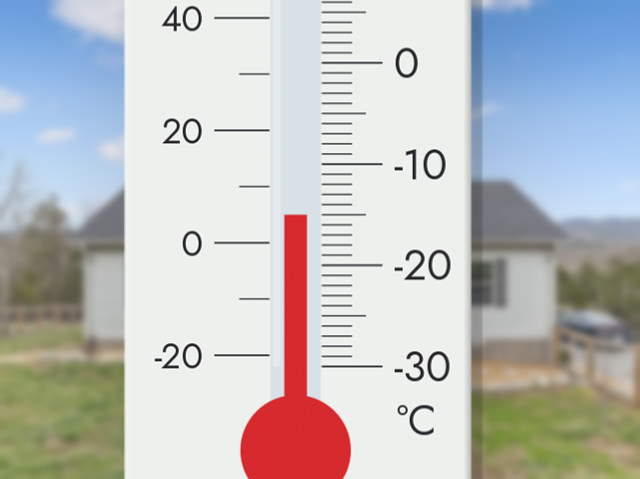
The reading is -15 °C
